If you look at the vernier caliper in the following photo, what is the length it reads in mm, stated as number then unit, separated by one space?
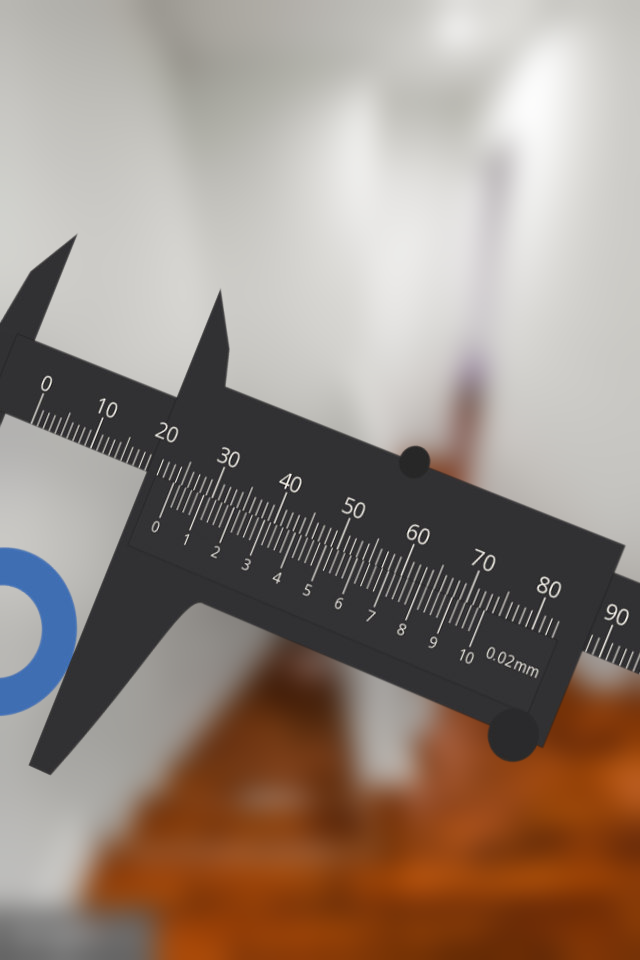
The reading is 23.8 mm
